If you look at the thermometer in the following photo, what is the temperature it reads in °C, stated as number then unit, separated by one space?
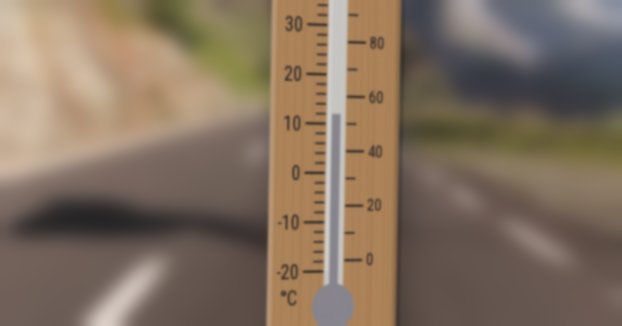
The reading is 12 °C
